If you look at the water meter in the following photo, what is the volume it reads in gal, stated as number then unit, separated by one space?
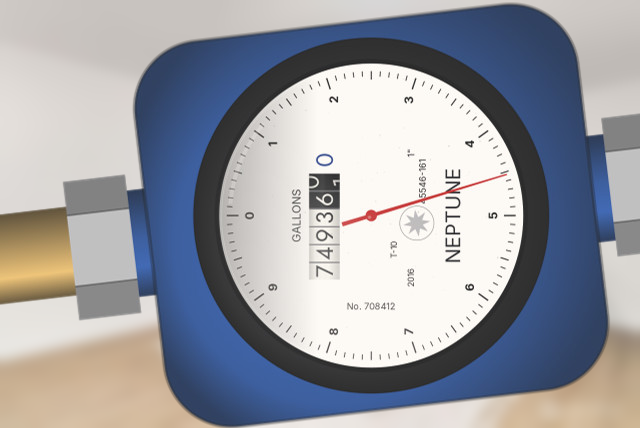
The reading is 7493604.5 gal
